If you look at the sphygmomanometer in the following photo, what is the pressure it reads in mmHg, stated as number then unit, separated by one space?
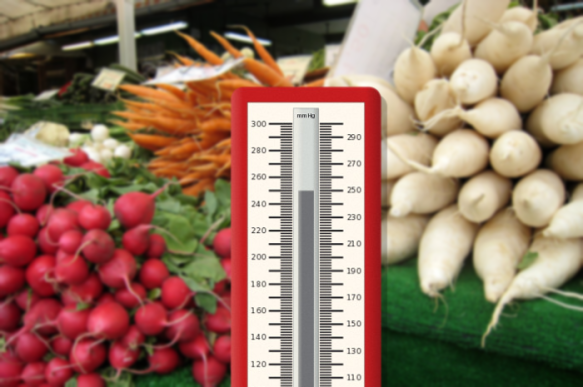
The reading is 250 mmHg
